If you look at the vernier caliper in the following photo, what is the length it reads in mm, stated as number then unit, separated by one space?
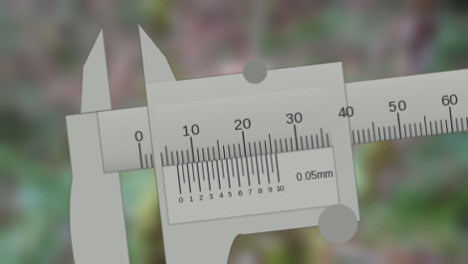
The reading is 6.8 mm
